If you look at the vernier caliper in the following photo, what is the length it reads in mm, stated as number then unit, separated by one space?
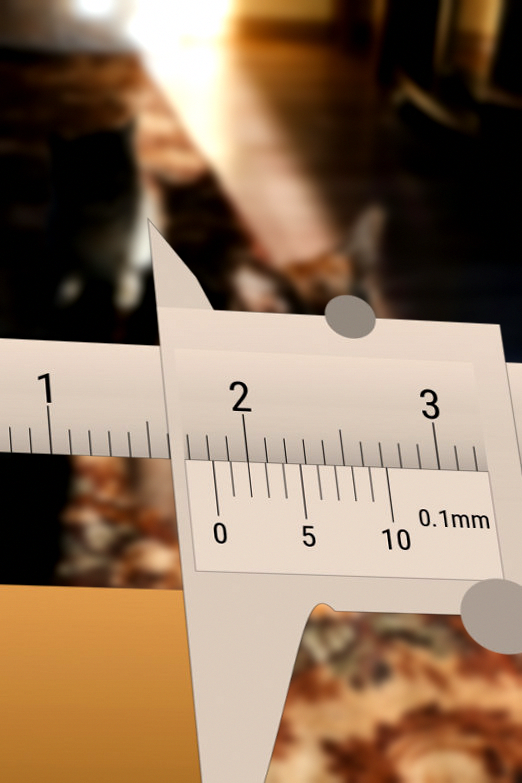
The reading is 18.2 mm
